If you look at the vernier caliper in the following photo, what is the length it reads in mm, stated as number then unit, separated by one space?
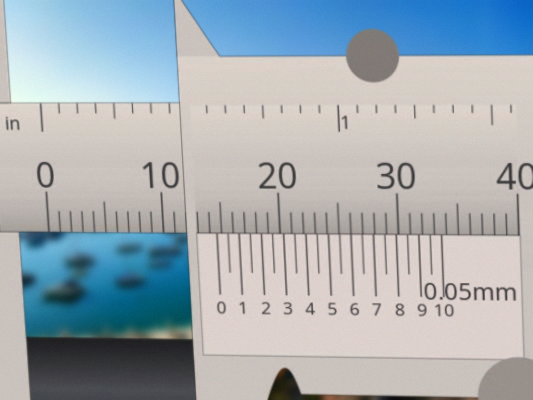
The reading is 14.6 mm
